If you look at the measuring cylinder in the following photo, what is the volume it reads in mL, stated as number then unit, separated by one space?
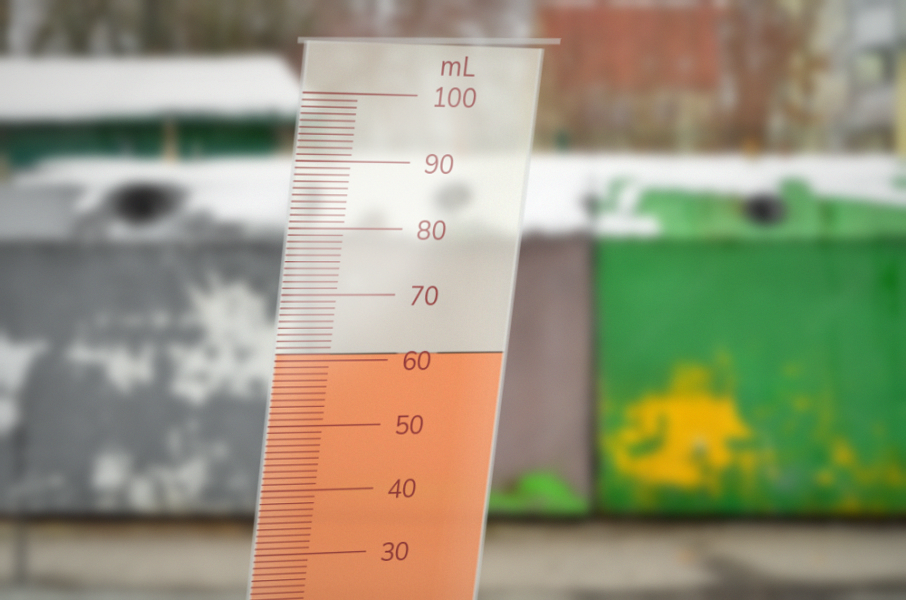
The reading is 61 mL
